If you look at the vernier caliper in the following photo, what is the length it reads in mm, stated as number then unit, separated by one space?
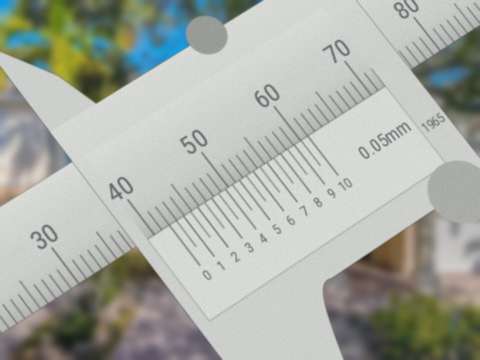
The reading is 42.0 mm
